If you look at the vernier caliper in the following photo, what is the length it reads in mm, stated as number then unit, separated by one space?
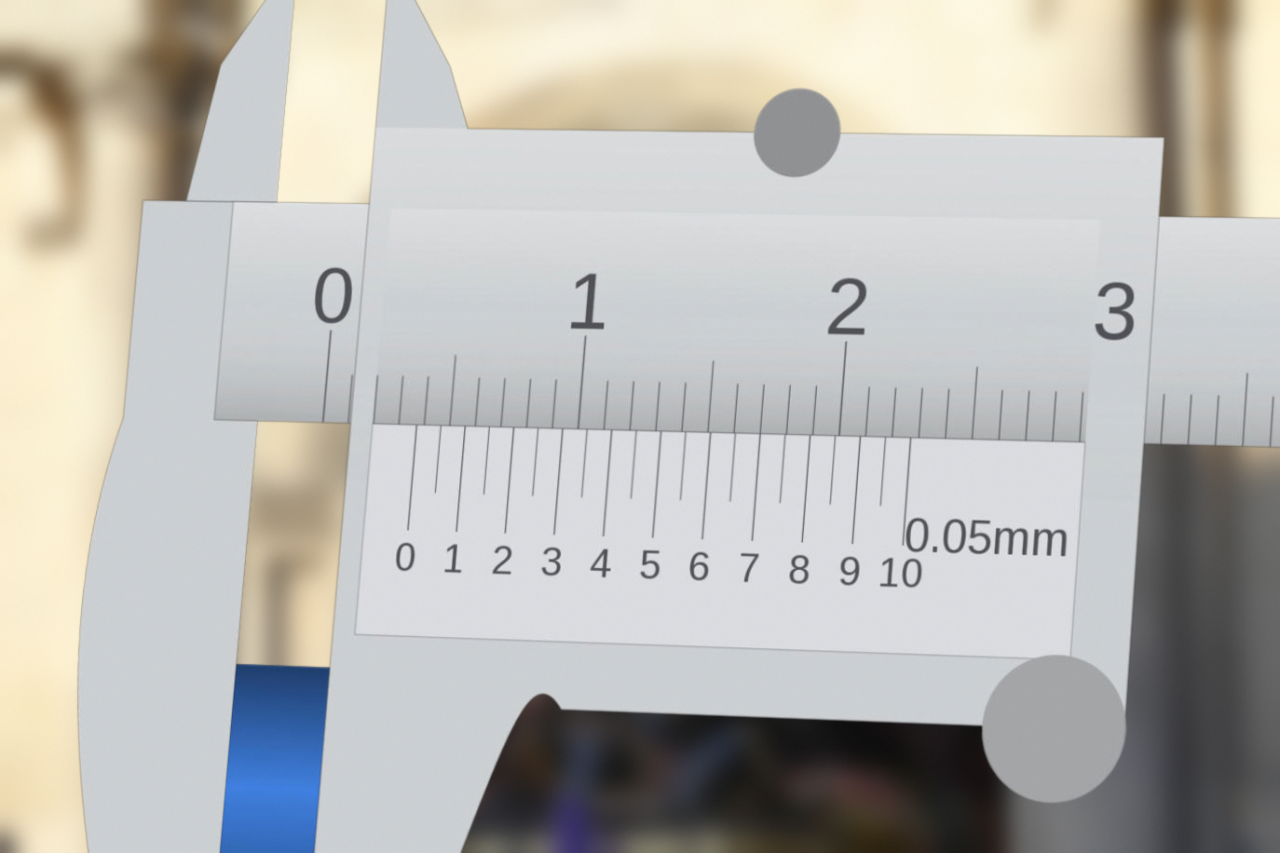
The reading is 3.7 mm
